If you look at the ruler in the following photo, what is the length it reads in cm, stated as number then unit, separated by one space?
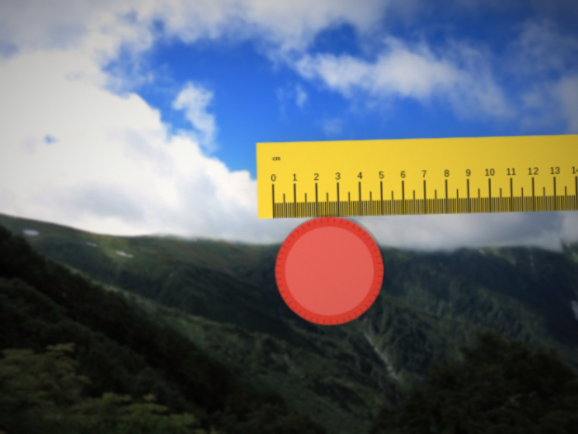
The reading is 5 cm
